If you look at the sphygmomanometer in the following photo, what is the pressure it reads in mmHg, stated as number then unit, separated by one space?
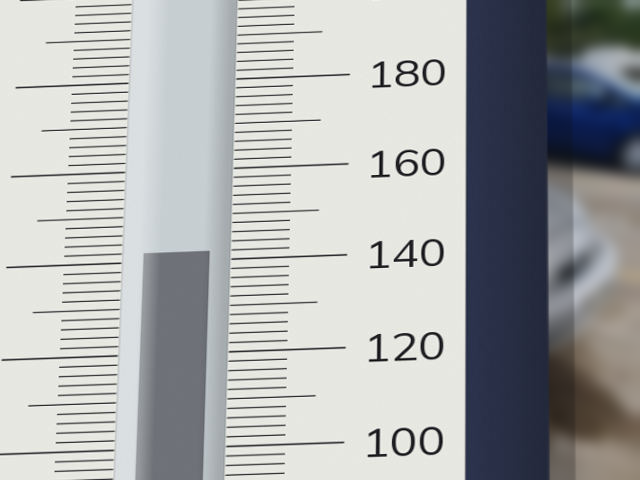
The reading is 142 mmHg
